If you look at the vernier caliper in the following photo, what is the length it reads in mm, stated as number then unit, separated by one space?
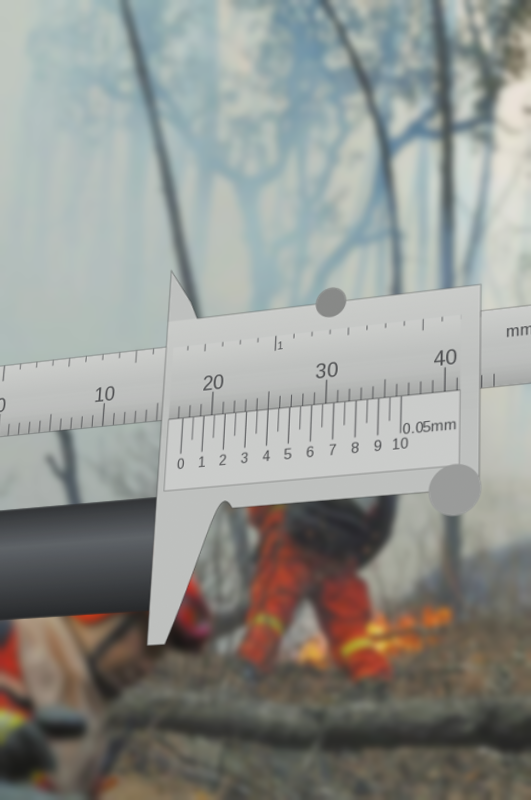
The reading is 17.4 mm
